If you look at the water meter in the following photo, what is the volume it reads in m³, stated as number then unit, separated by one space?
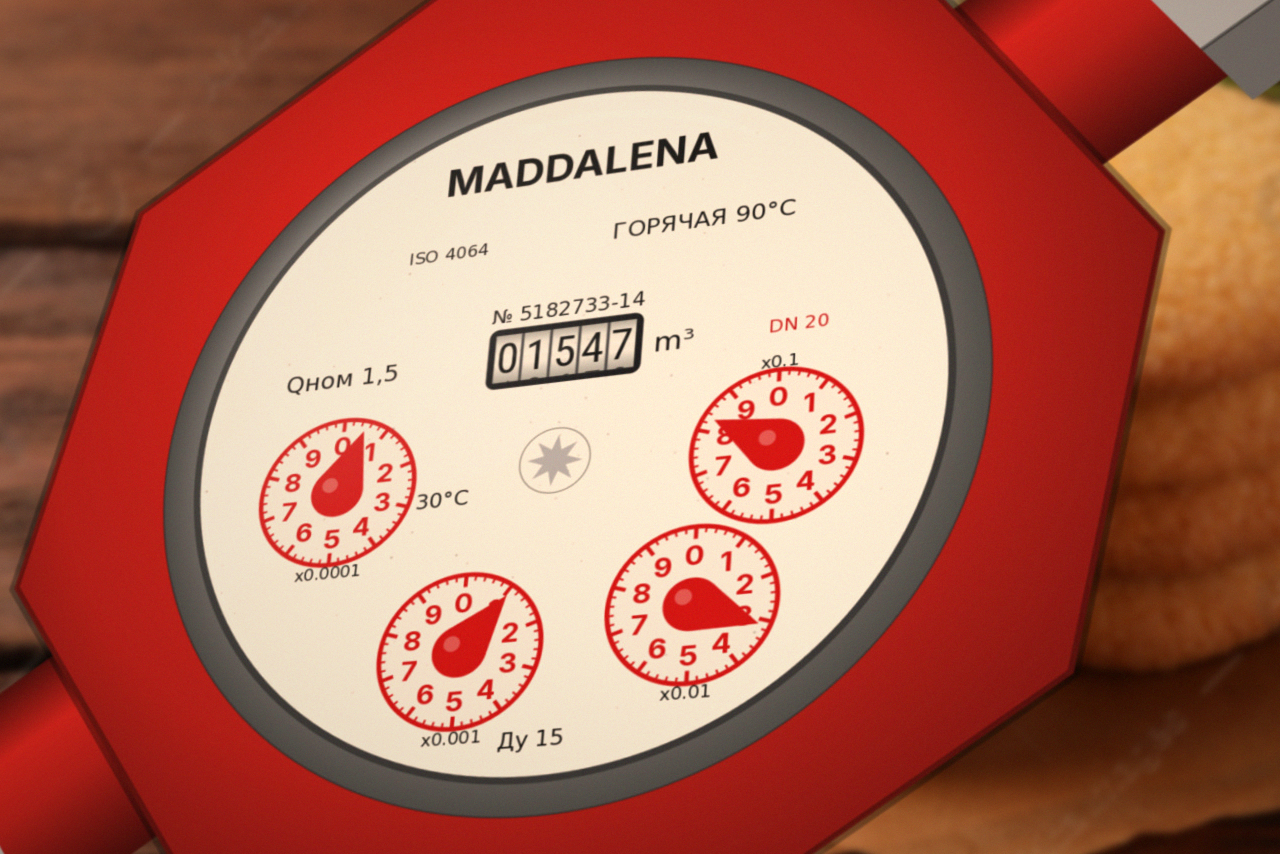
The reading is 1547.8310 m³
